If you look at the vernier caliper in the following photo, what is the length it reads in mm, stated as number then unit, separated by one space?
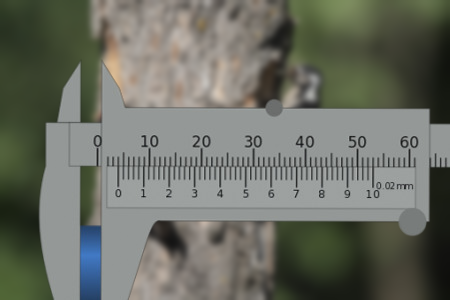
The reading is 4.0 mm
